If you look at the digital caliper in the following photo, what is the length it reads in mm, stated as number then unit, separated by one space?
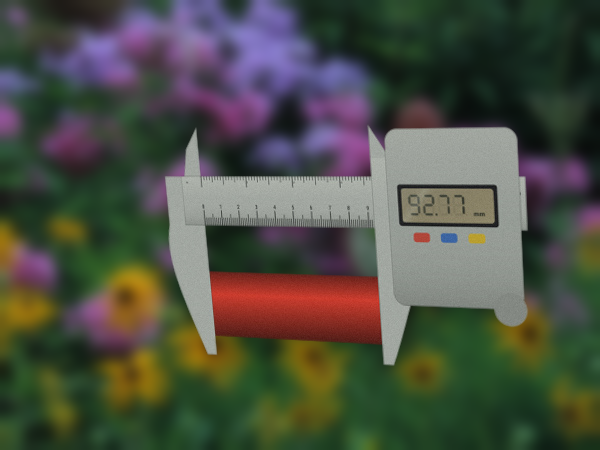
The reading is 92.77 mm
